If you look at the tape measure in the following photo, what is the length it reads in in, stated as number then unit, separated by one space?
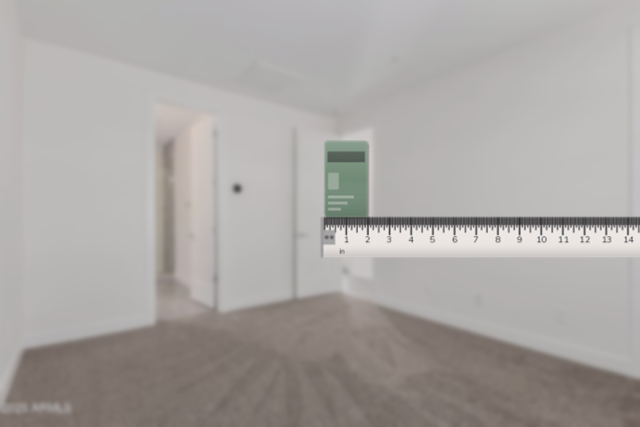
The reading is 2 in
